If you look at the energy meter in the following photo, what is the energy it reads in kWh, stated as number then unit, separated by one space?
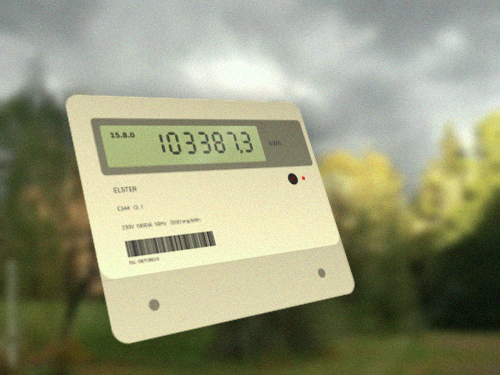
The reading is 103387.3 kWh
